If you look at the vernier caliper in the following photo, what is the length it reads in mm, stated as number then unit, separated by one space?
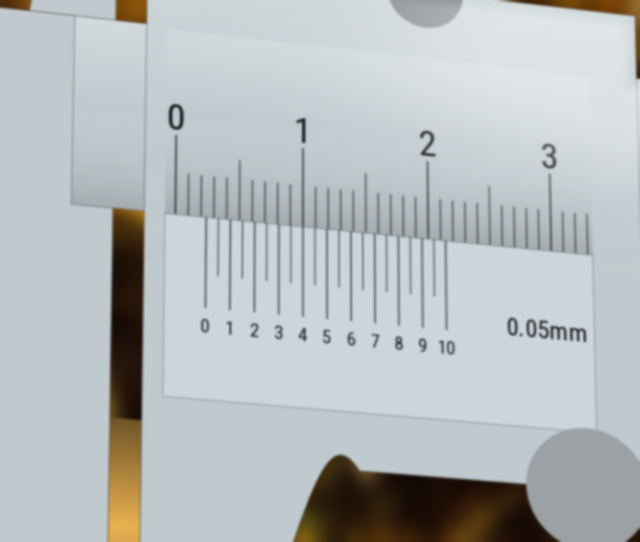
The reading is 2.4 mm
